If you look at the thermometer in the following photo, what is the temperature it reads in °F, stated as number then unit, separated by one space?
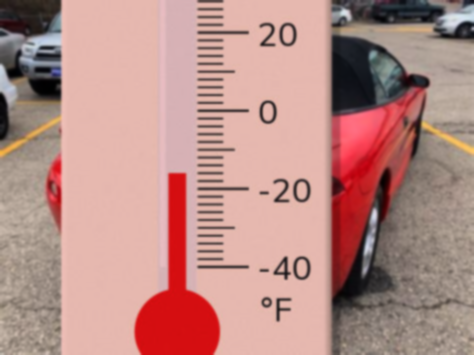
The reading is -16 °F
